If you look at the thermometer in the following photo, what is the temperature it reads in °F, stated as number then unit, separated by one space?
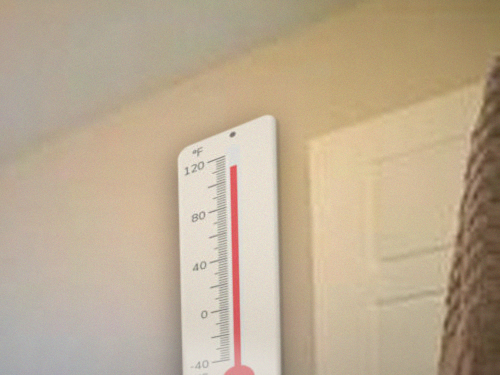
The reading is 110 °F
